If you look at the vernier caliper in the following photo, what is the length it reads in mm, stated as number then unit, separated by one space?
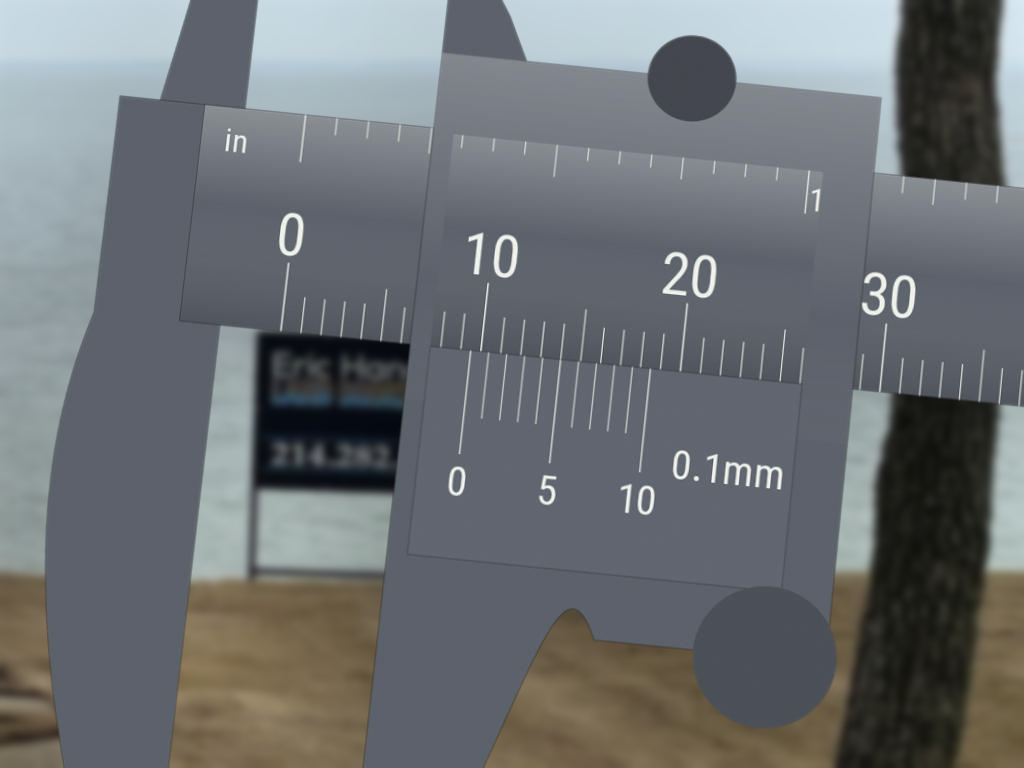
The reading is 9.5 mm
